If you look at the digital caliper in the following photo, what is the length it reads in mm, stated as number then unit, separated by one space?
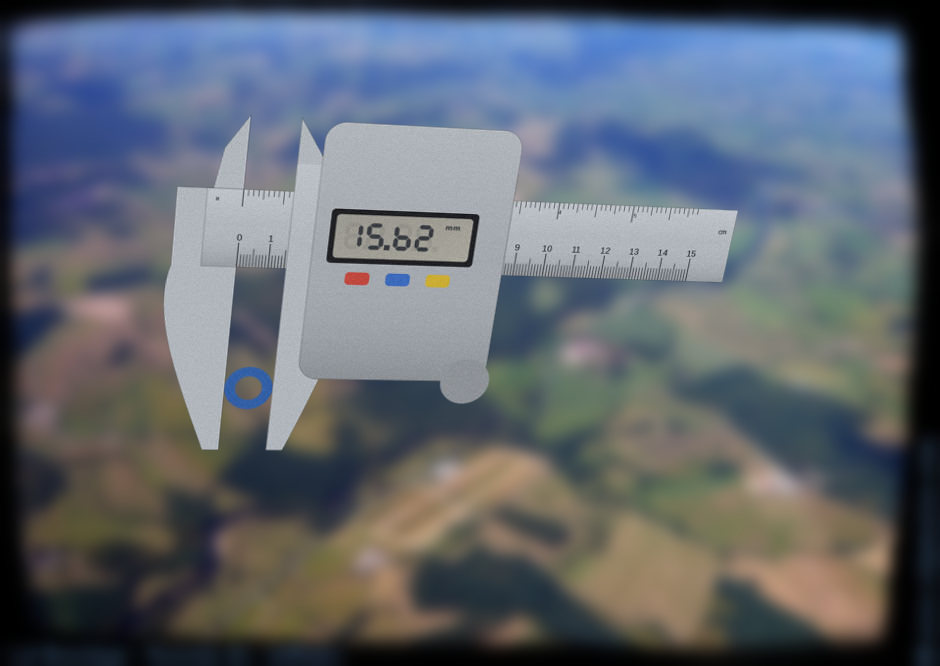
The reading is 15.62 mm
